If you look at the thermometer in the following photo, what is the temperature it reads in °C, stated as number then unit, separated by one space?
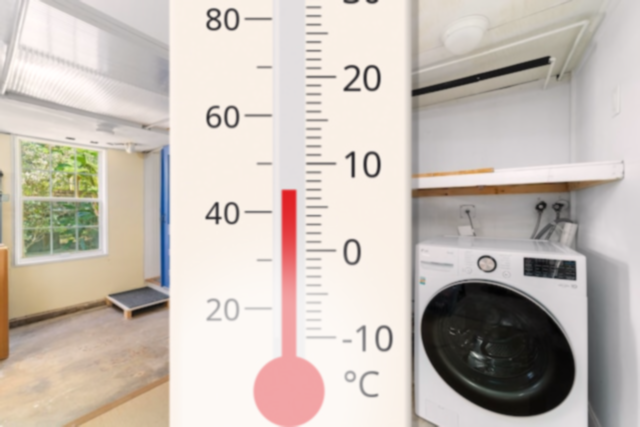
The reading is 7 °C
